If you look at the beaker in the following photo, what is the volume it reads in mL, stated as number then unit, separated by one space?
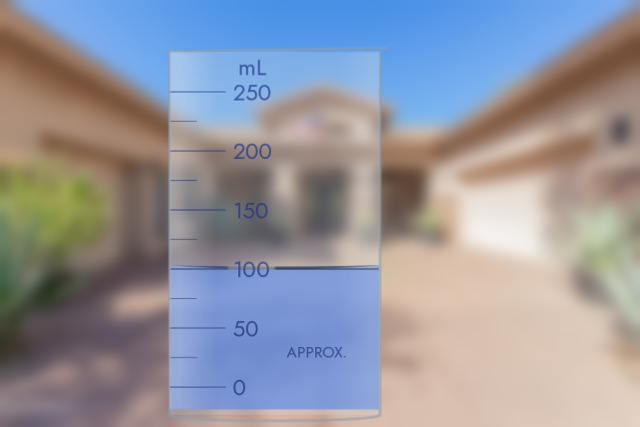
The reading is 100 mL
